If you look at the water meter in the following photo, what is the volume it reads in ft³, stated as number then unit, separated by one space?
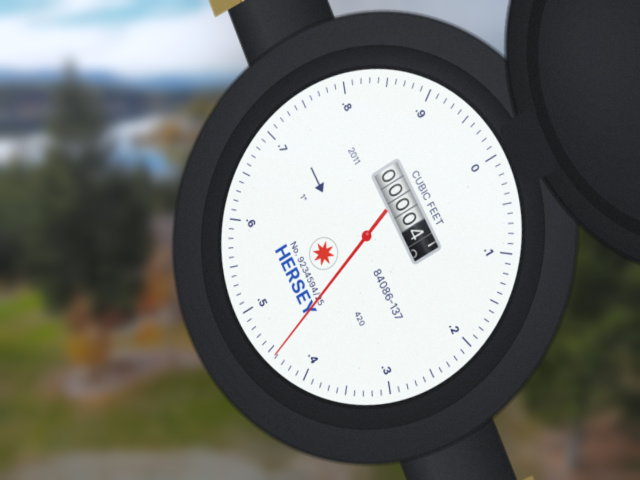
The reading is 41.44 ft³
